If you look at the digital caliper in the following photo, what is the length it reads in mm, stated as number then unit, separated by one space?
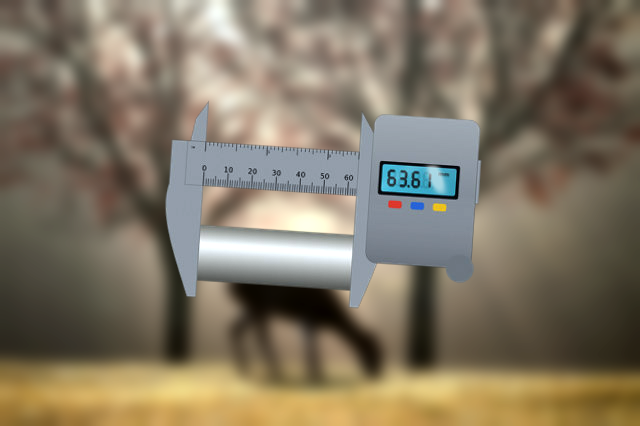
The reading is 63.61 mm
